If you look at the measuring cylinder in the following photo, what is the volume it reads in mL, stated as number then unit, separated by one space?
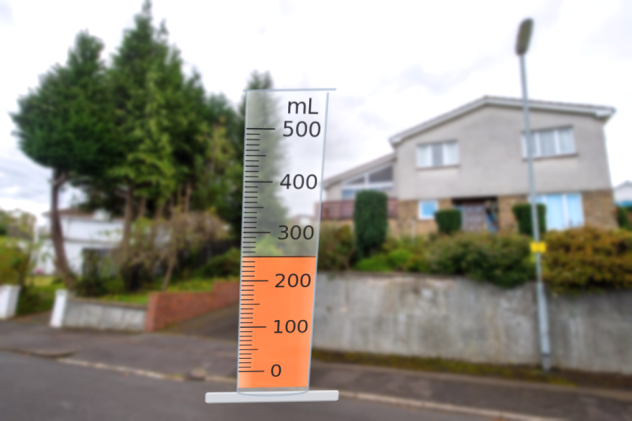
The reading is 250 mL
